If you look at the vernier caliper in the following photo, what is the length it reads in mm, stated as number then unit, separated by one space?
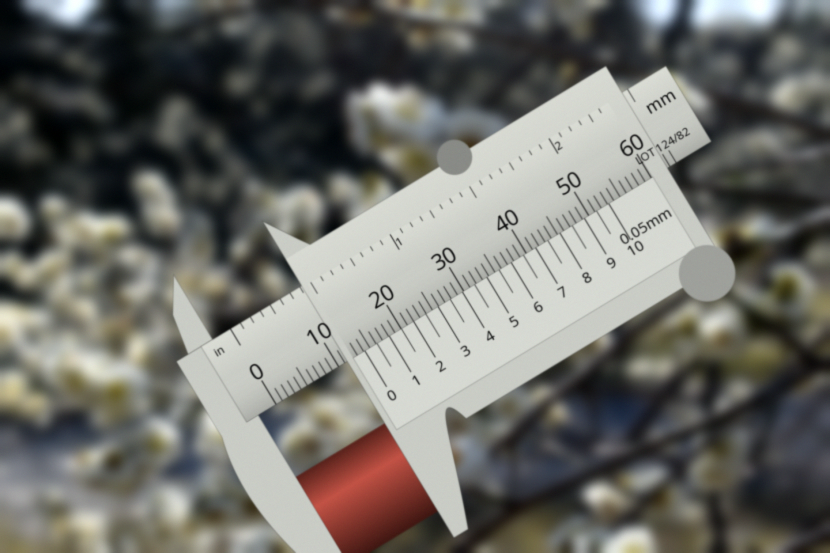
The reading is 14.2 mm
